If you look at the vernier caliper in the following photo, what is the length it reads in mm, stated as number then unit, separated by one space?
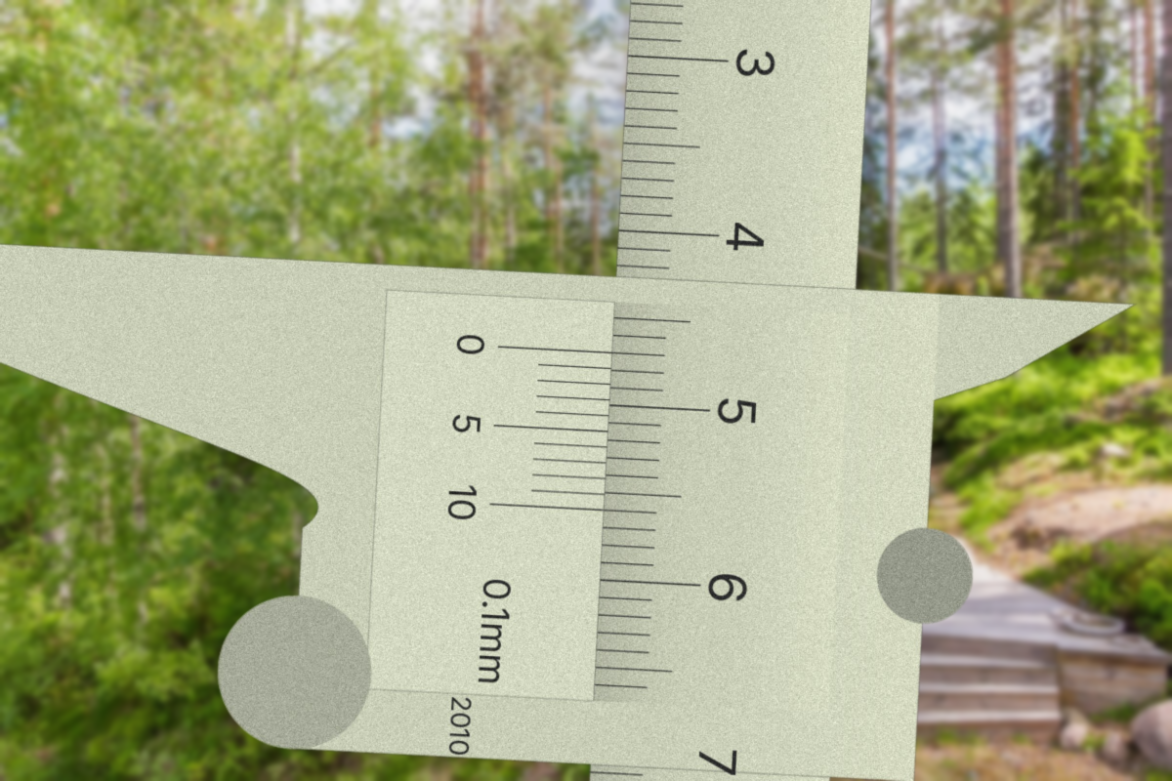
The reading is 47.0 mm
